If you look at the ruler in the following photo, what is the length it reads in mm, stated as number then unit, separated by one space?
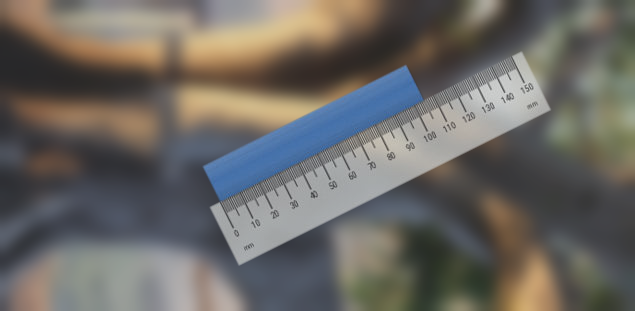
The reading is 105 mm
